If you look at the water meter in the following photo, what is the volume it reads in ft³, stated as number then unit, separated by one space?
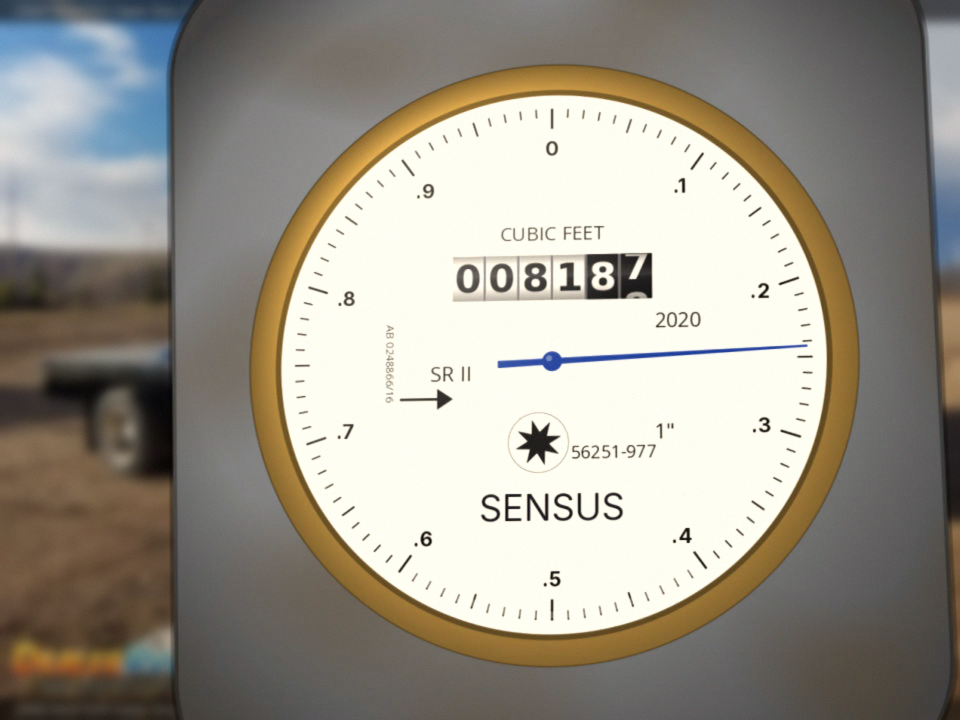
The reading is 8187.24 ft³
